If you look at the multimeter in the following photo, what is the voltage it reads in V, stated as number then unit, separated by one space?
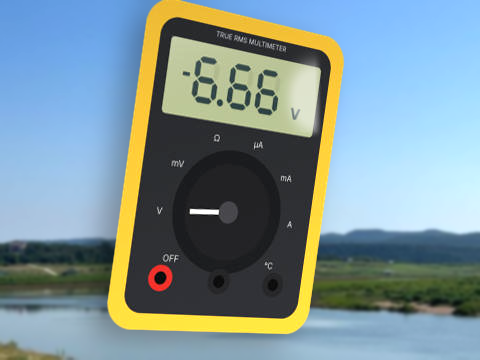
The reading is -6.66 V
